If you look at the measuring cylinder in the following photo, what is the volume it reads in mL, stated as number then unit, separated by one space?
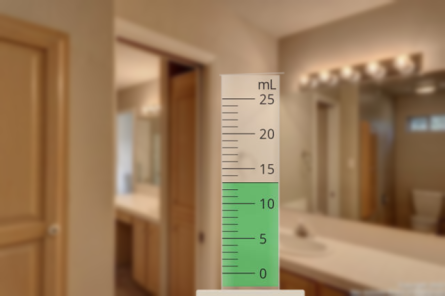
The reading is 13 mL
